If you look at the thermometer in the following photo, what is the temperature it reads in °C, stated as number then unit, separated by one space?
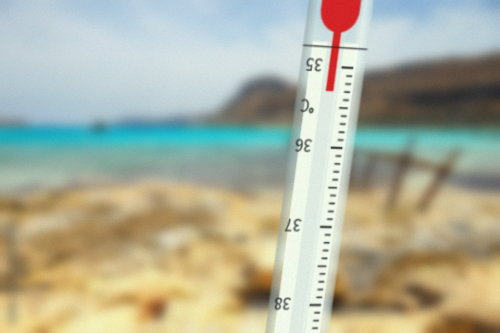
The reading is 35.3 °C
